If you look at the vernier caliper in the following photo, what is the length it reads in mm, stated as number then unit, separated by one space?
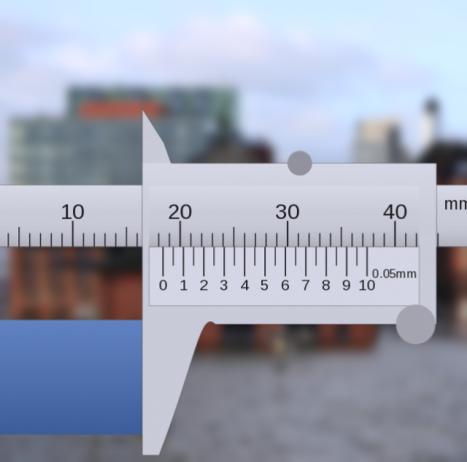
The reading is 18.4 mm
